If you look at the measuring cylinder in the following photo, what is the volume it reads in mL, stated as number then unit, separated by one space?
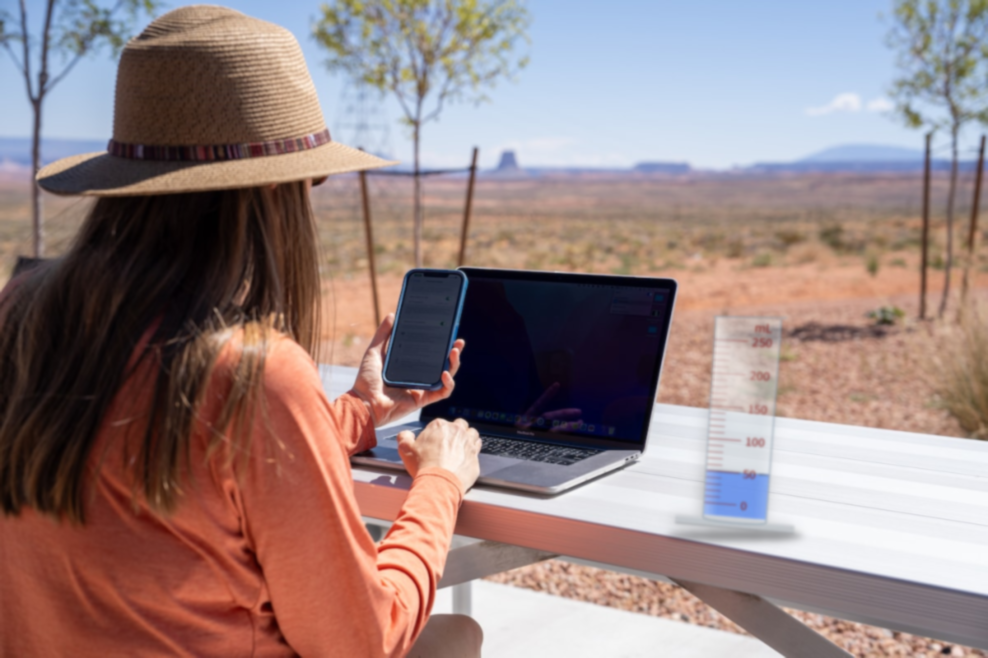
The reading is 50 mL
